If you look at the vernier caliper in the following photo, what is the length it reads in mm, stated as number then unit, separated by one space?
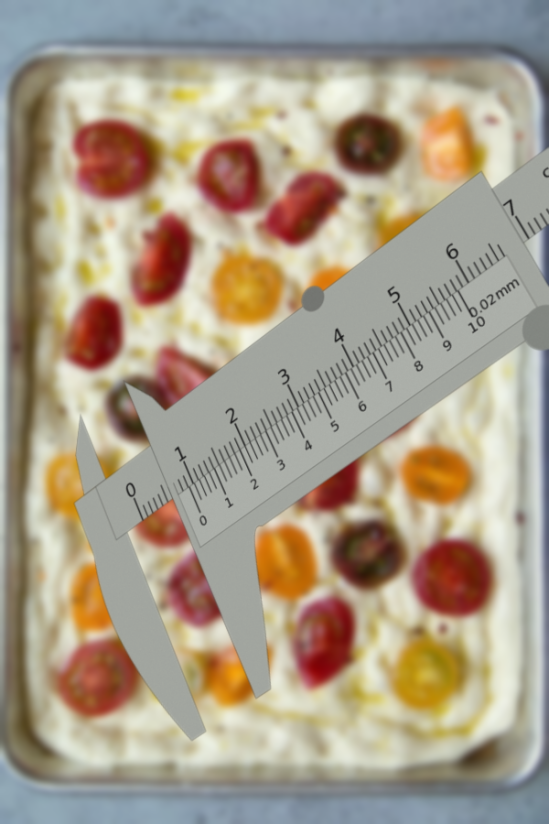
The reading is 9.2 mm
